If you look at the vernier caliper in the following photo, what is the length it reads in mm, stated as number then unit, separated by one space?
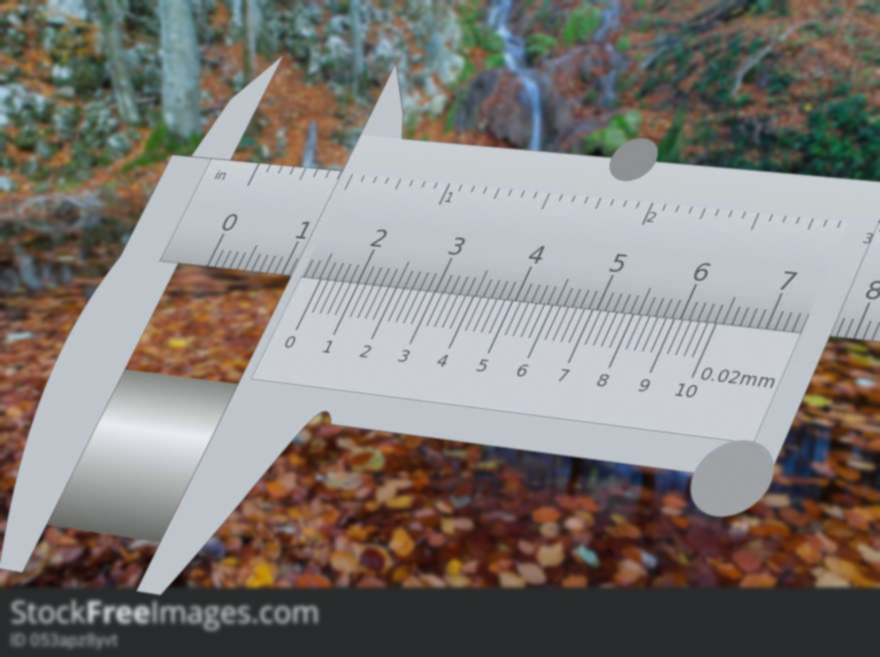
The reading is 15.2 mm
